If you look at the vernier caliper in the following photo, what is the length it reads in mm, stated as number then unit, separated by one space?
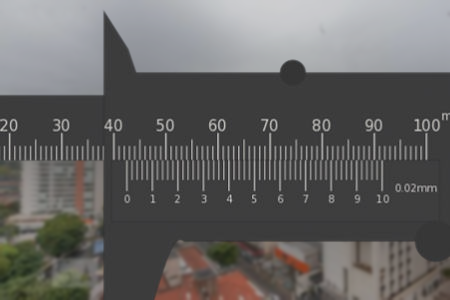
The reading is 42.5 mm
